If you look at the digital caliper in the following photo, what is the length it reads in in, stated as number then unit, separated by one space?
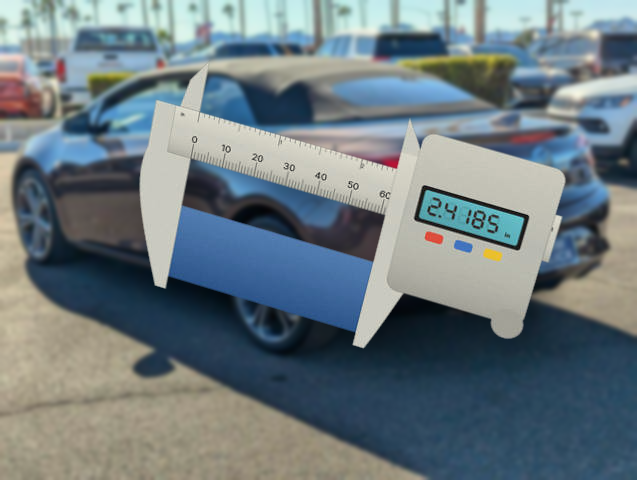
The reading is 2.4185 in
